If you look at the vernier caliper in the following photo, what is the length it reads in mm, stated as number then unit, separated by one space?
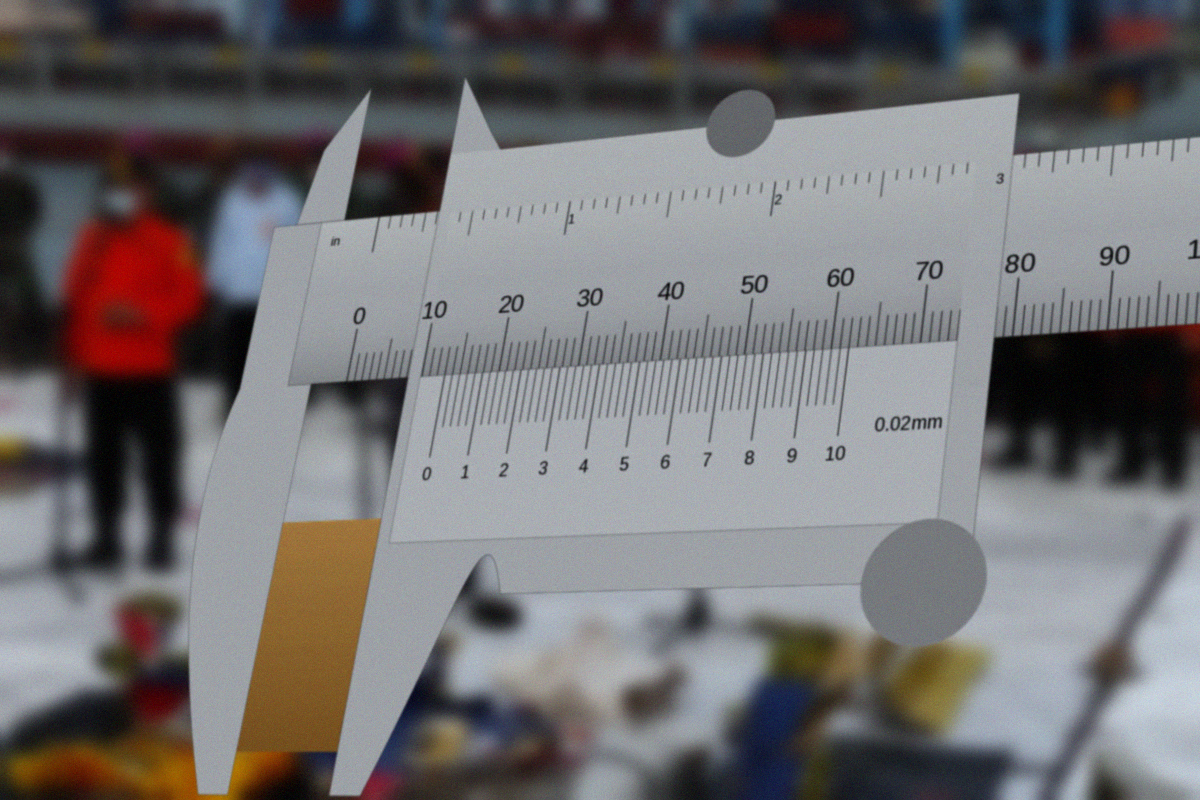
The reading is 13.0 mm
